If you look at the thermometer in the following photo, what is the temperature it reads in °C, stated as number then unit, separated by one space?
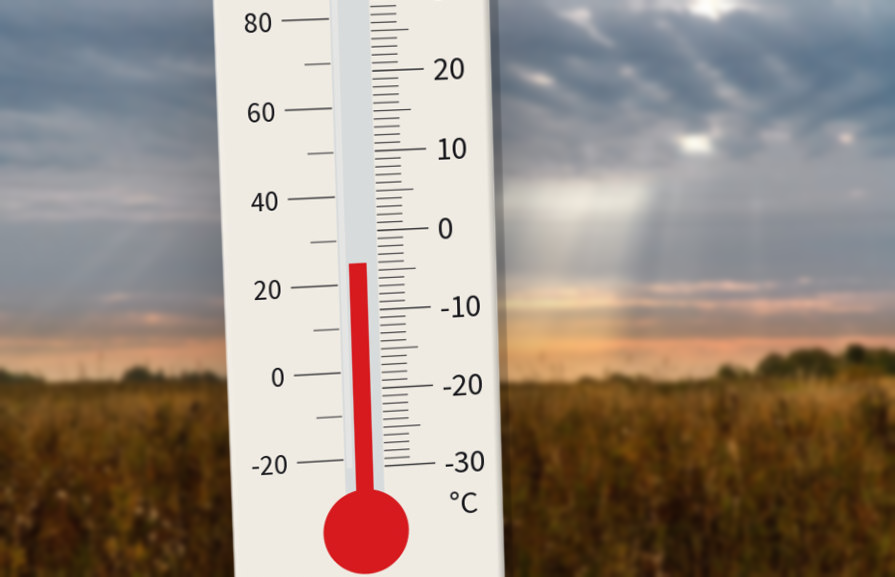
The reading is -4 °C
